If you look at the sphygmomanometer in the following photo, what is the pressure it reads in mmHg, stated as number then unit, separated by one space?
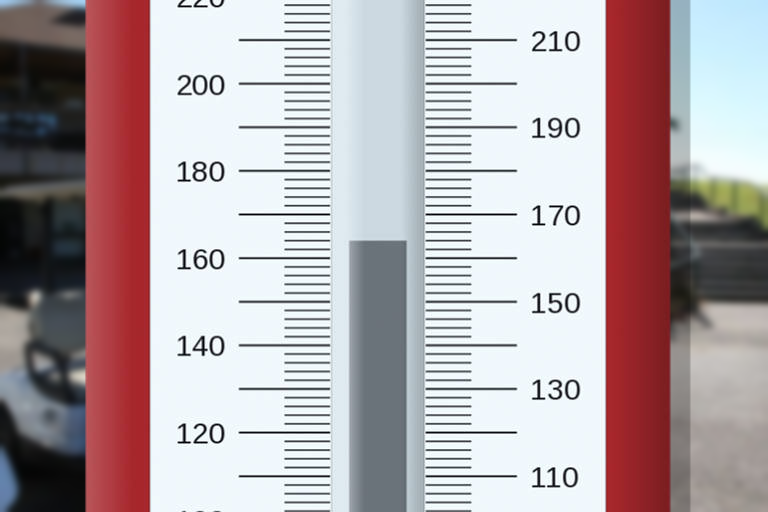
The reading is 164 mmHg
